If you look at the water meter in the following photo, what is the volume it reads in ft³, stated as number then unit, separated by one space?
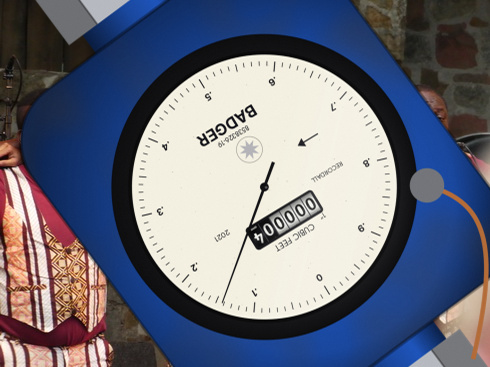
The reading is 4.14 ft³
